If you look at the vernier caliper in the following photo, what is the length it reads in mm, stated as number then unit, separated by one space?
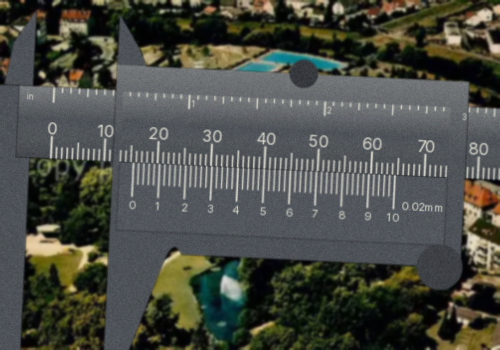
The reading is 15.5 mm
